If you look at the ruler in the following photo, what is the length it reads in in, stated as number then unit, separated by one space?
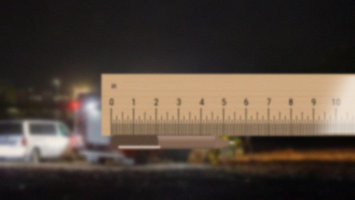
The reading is 5.5 in
